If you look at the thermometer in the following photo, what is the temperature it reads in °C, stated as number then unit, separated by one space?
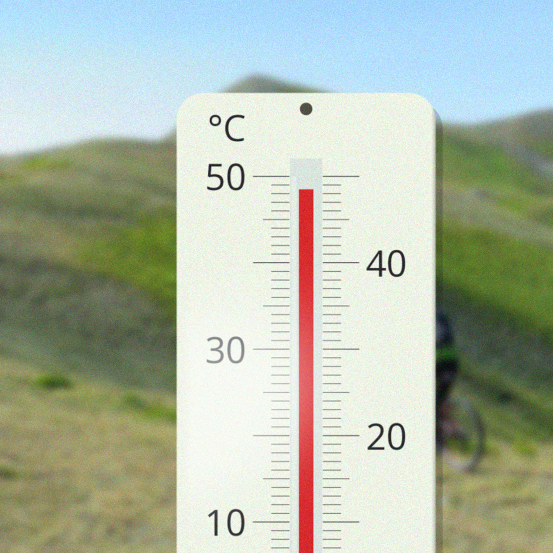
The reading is 48.5 °C
